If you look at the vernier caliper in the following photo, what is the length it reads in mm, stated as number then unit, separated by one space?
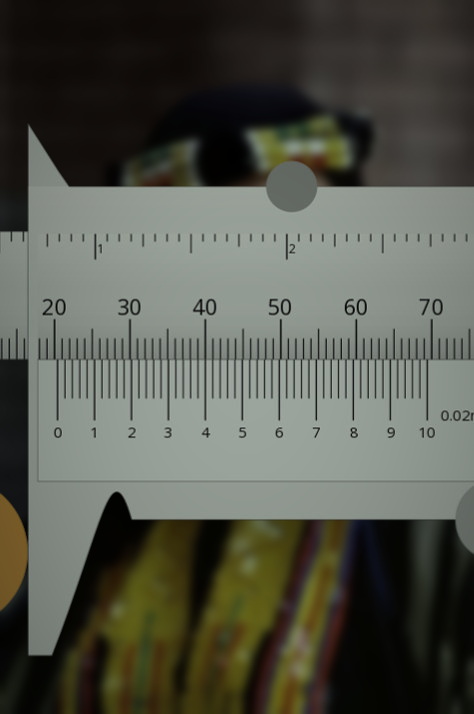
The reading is 20.4 mm
